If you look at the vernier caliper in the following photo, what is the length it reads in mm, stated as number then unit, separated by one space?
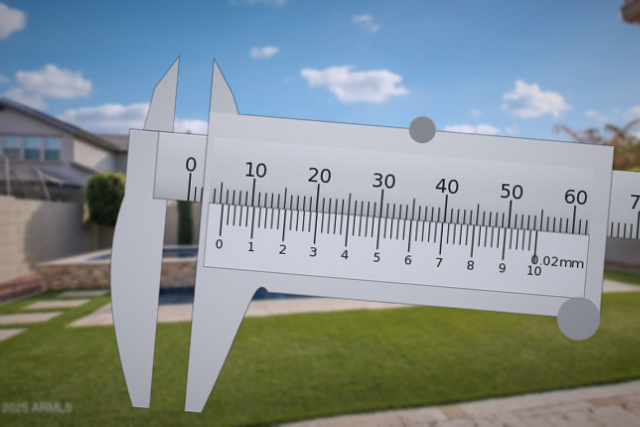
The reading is 5.4 mm
